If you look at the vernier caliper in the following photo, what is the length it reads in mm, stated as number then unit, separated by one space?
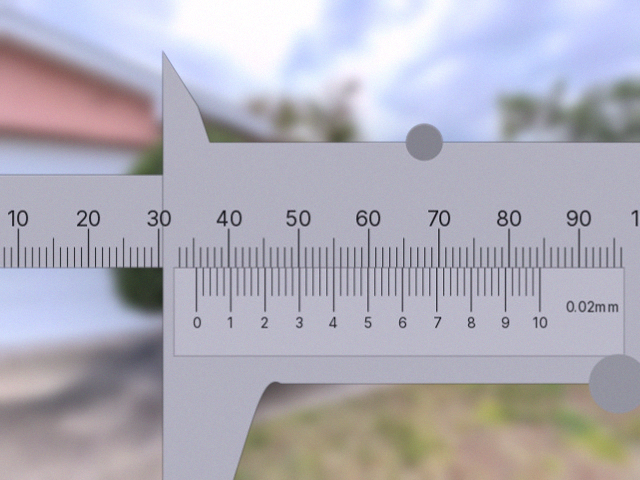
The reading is 35.4 mm
